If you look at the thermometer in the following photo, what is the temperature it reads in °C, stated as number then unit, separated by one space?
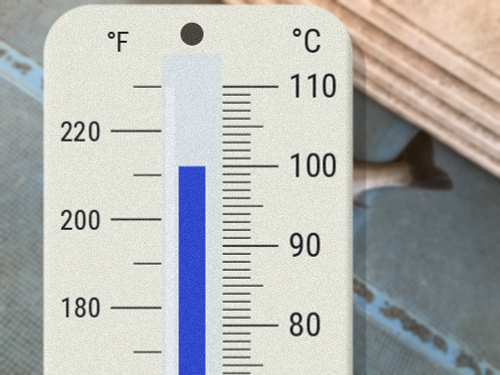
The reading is 100 °C
